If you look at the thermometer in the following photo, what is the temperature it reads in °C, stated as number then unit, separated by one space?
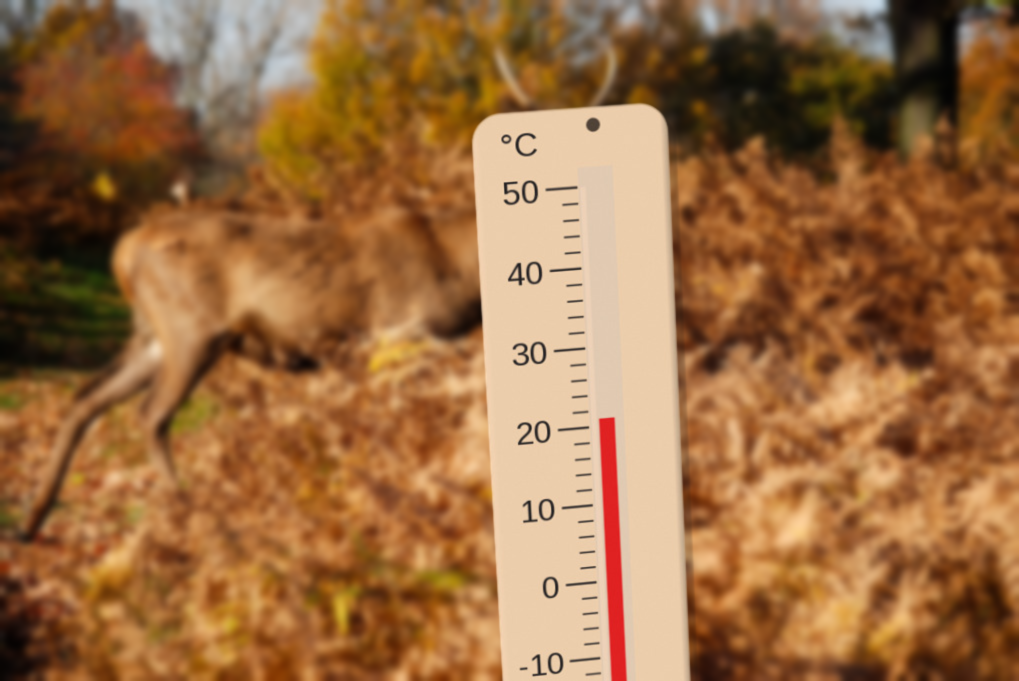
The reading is 21 °C
